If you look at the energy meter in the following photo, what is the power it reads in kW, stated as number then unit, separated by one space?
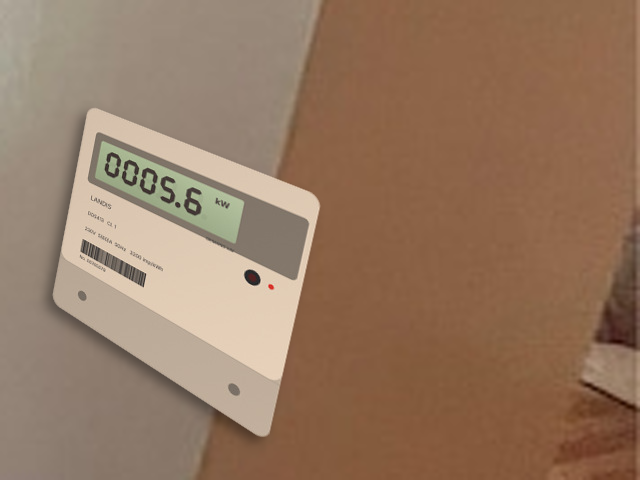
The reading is 5.6 kW
